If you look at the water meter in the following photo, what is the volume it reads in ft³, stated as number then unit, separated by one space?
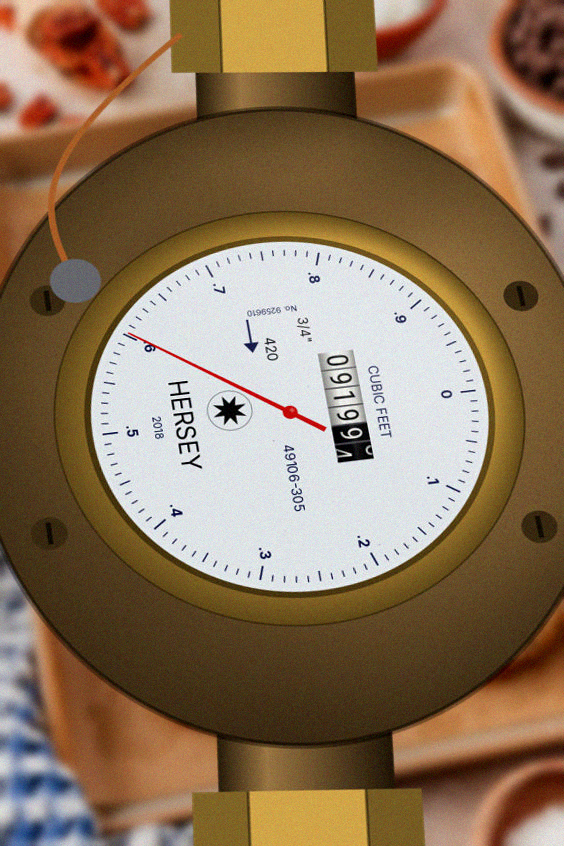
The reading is 91993.60 ft³
